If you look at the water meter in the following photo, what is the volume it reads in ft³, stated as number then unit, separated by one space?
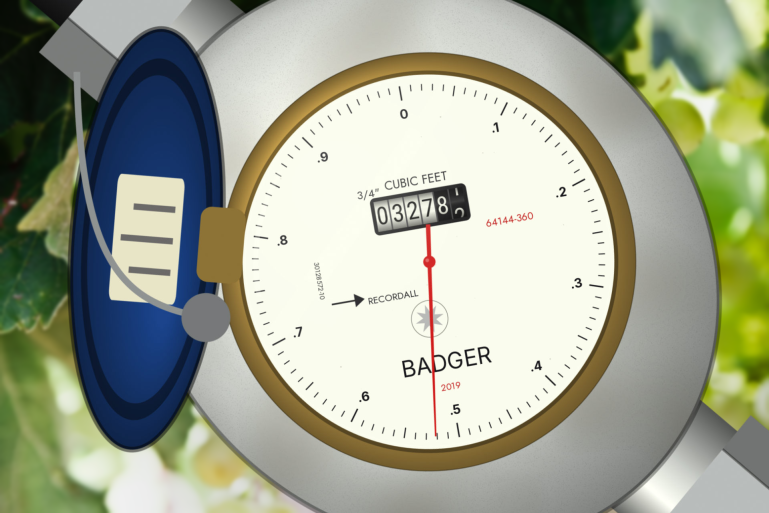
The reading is 32781.52 ft³
